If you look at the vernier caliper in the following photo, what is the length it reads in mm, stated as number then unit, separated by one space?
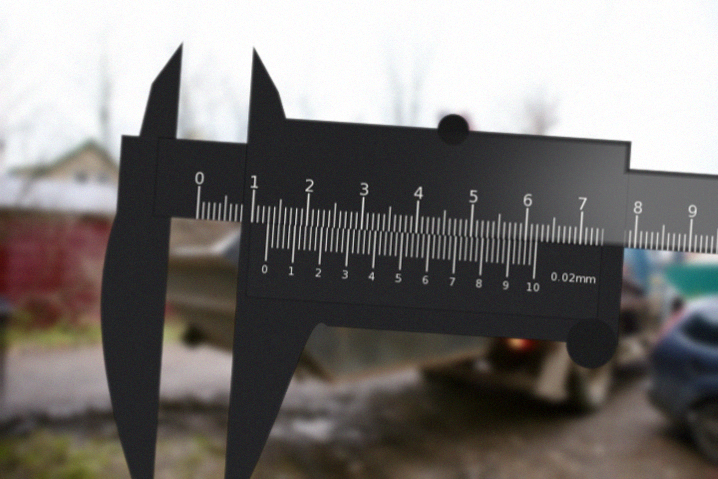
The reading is 13.0 mm
